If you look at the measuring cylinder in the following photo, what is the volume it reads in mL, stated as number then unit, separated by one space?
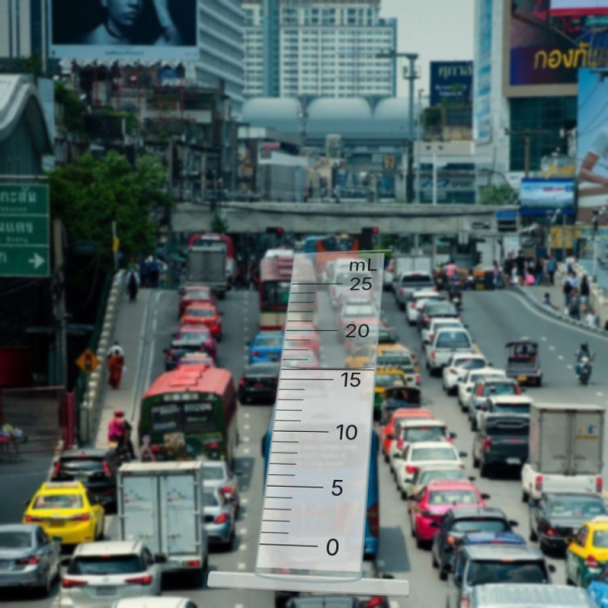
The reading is 16 mL
